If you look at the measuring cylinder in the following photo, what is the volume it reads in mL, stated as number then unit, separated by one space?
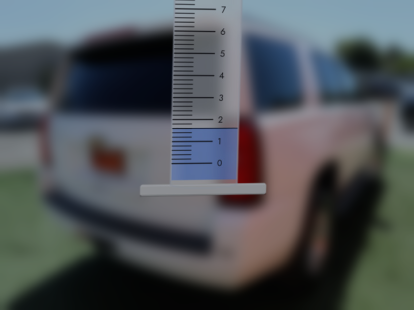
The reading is 1.6 mL
